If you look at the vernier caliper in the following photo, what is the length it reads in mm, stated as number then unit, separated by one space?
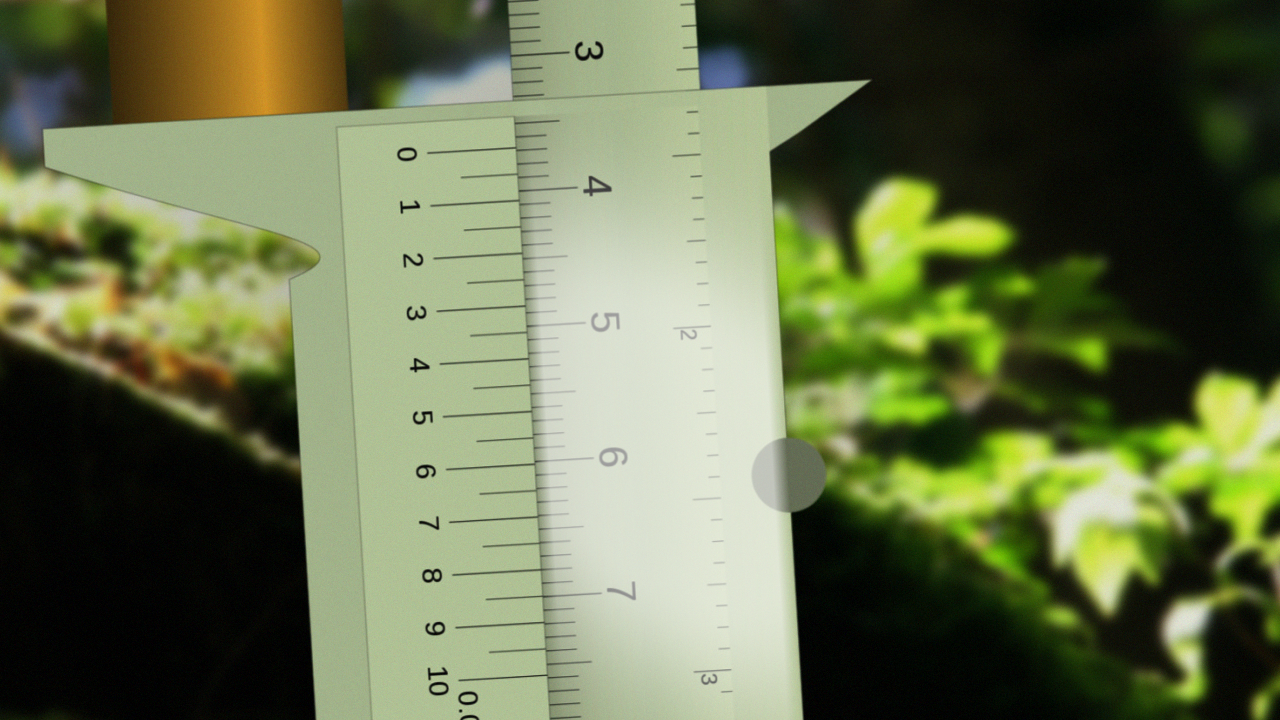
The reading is 36.8 mm
